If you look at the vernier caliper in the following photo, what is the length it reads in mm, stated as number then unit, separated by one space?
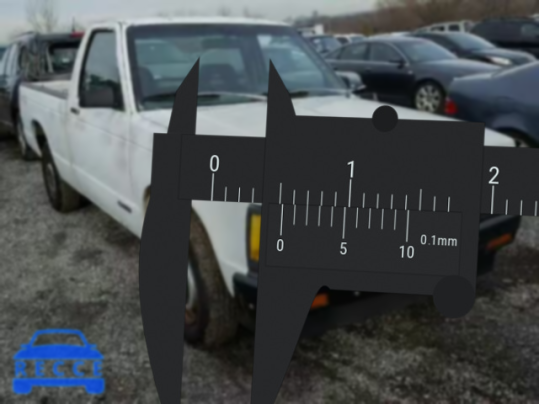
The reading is 5.2 mm
